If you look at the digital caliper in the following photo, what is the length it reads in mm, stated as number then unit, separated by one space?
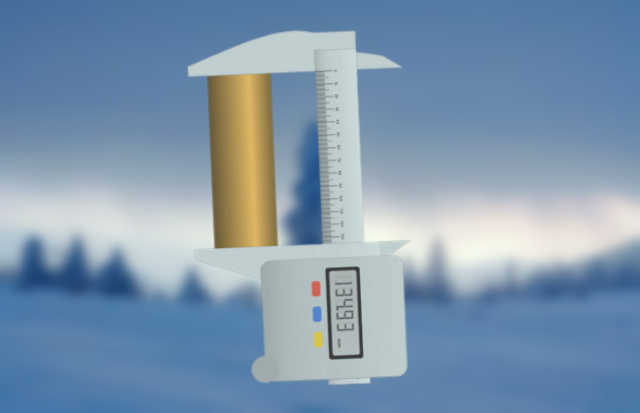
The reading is 134.93 mm
